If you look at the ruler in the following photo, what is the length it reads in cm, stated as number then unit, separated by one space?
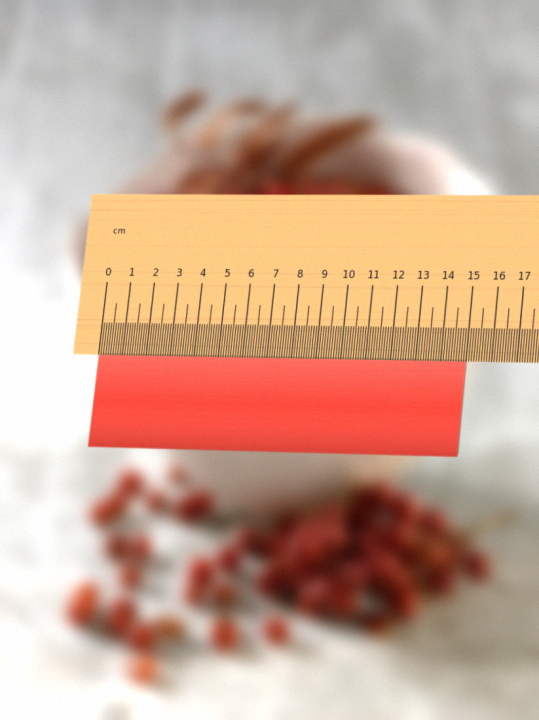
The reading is 15 cm
